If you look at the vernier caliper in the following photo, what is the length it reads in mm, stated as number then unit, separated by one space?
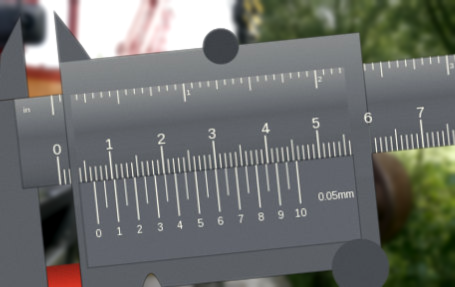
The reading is 6.5 mm
